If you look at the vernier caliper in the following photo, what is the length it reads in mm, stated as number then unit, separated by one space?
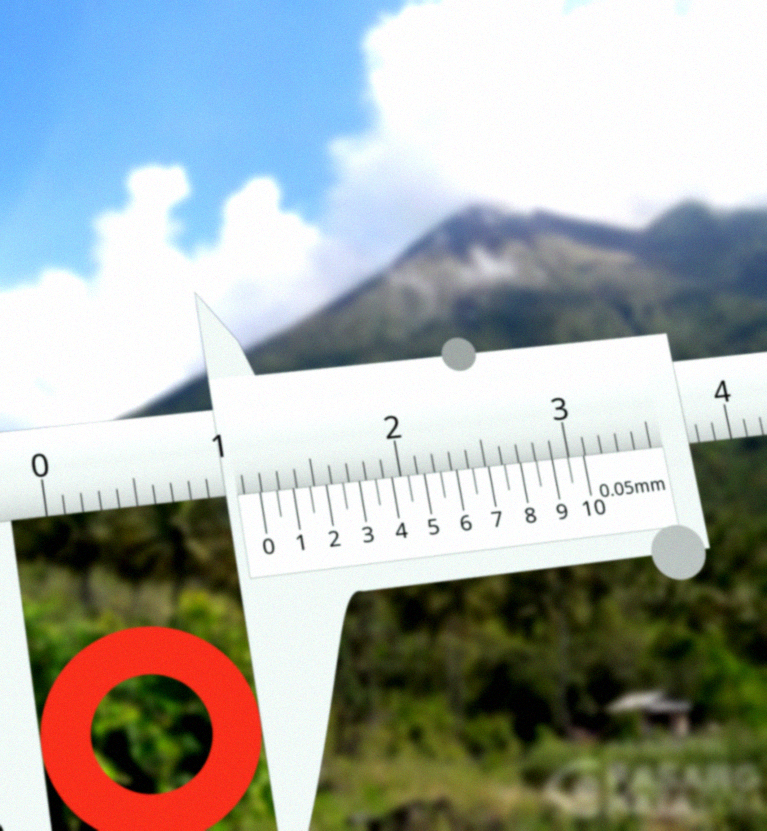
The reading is 11.9 mm
